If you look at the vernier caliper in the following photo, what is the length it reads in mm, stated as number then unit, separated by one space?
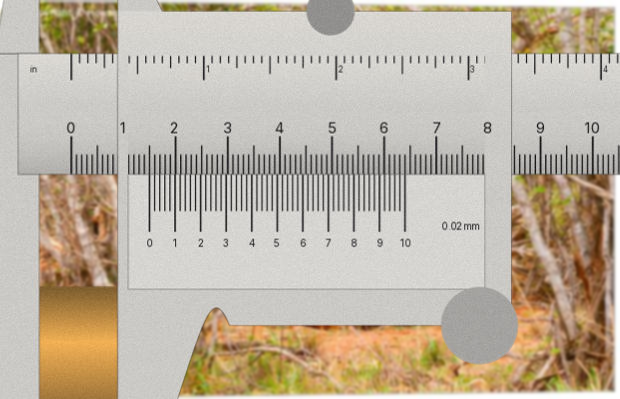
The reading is 15.0 mm
